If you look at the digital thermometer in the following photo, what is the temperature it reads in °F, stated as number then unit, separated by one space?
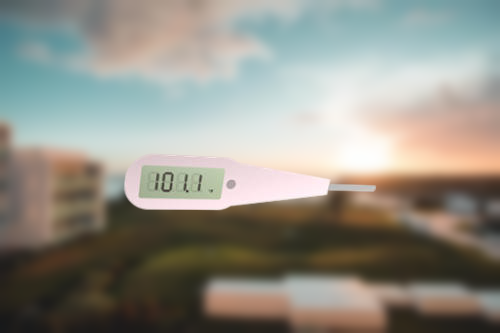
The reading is 101.1 °F
